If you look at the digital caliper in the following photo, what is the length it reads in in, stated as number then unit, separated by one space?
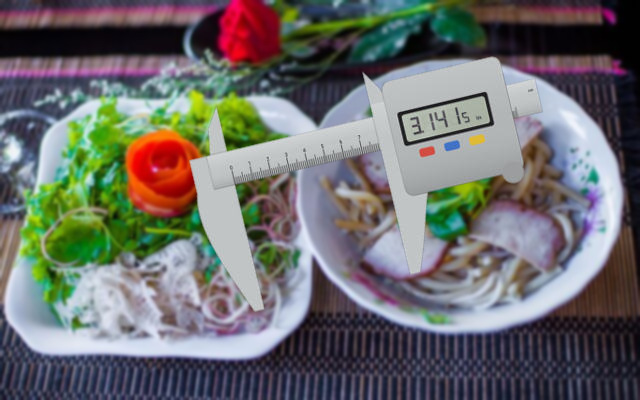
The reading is 3.1415 in
